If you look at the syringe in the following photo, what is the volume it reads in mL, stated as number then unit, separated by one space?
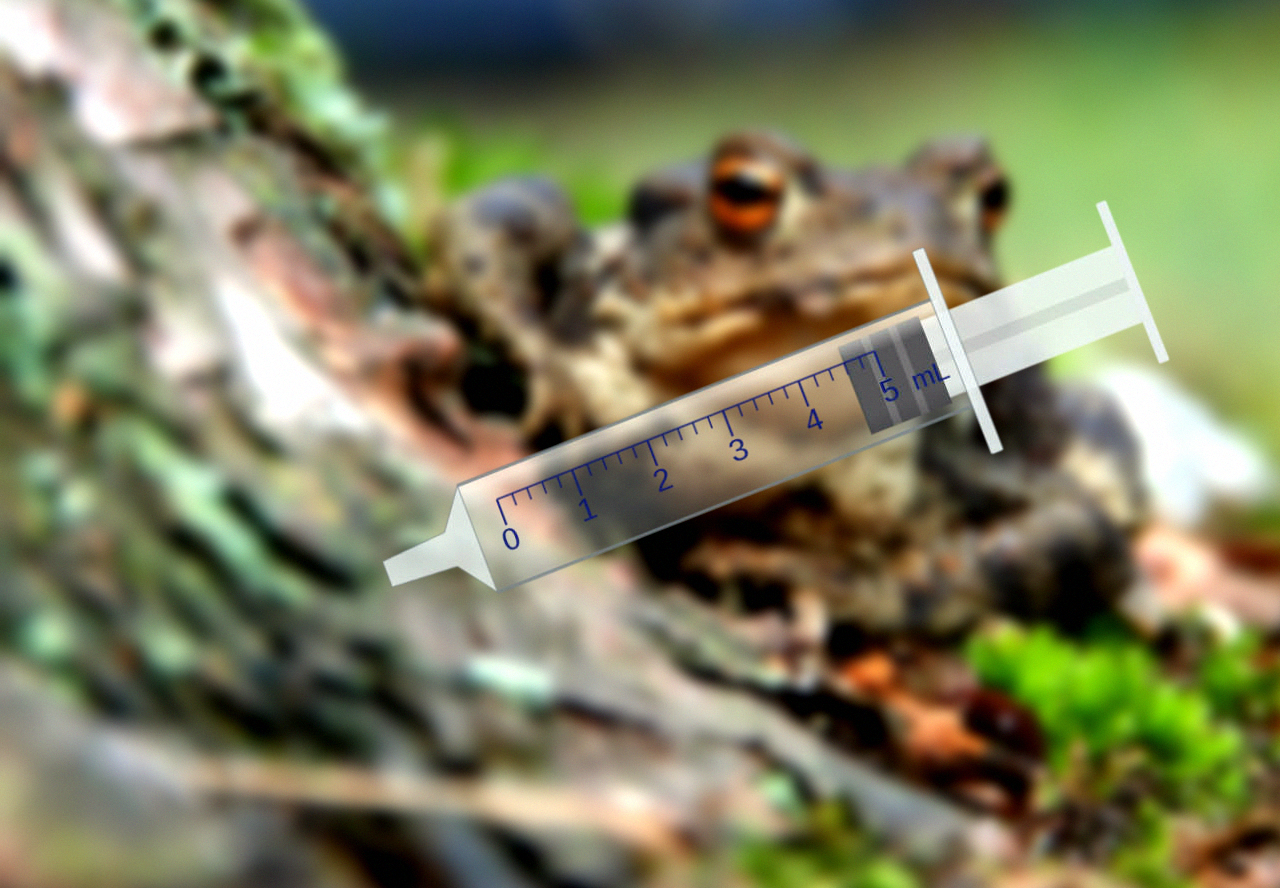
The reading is 4.6 mL
